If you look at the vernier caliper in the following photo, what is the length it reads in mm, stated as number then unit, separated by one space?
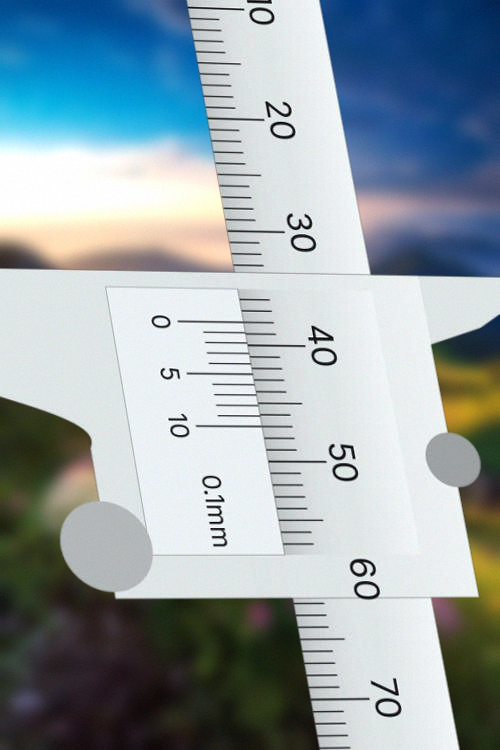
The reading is 38.0 mm
